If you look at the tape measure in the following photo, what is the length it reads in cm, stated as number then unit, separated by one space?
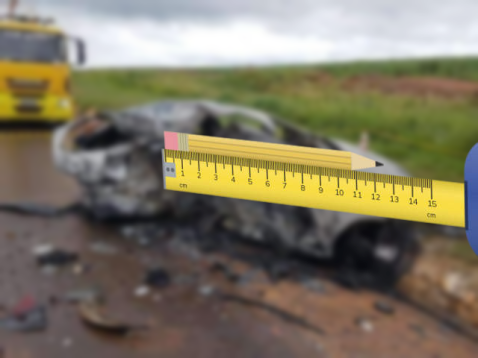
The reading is 12.5 cm
